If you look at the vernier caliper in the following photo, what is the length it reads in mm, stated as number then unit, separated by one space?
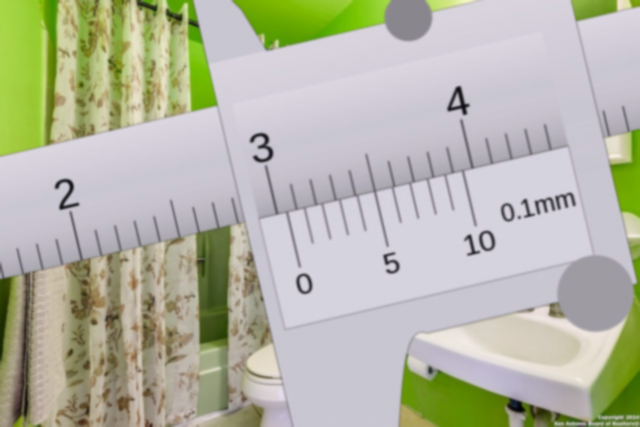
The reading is 30.5 mm
